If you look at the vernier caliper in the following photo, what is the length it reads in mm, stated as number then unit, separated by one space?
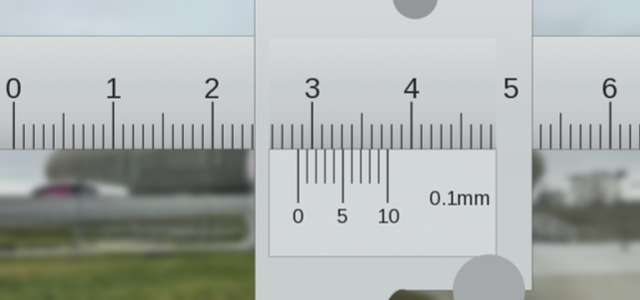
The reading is 28.6 mm
